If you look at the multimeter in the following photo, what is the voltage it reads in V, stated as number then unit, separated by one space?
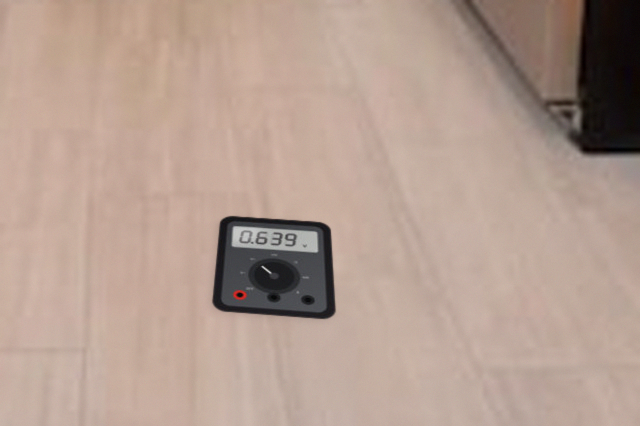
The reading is 0.639 V
